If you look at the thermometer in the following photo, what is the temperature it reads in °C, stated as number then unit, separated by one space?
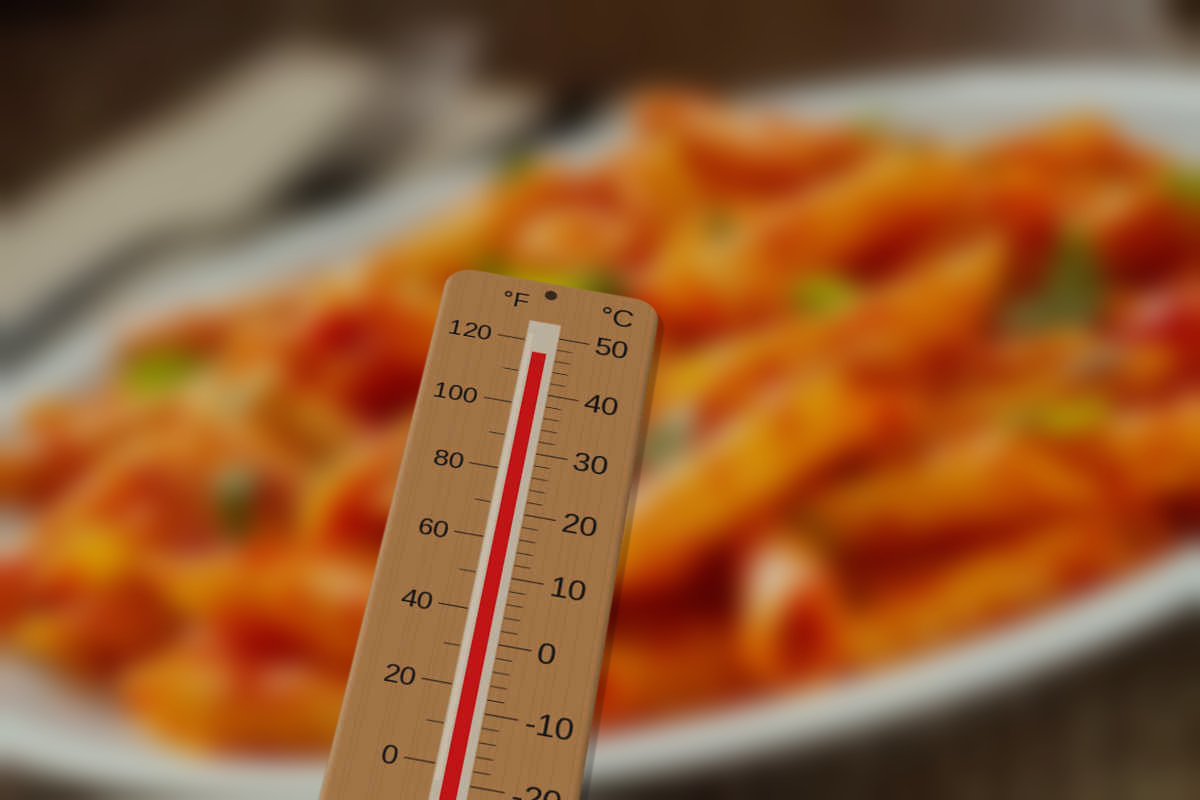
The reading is 47 °C
